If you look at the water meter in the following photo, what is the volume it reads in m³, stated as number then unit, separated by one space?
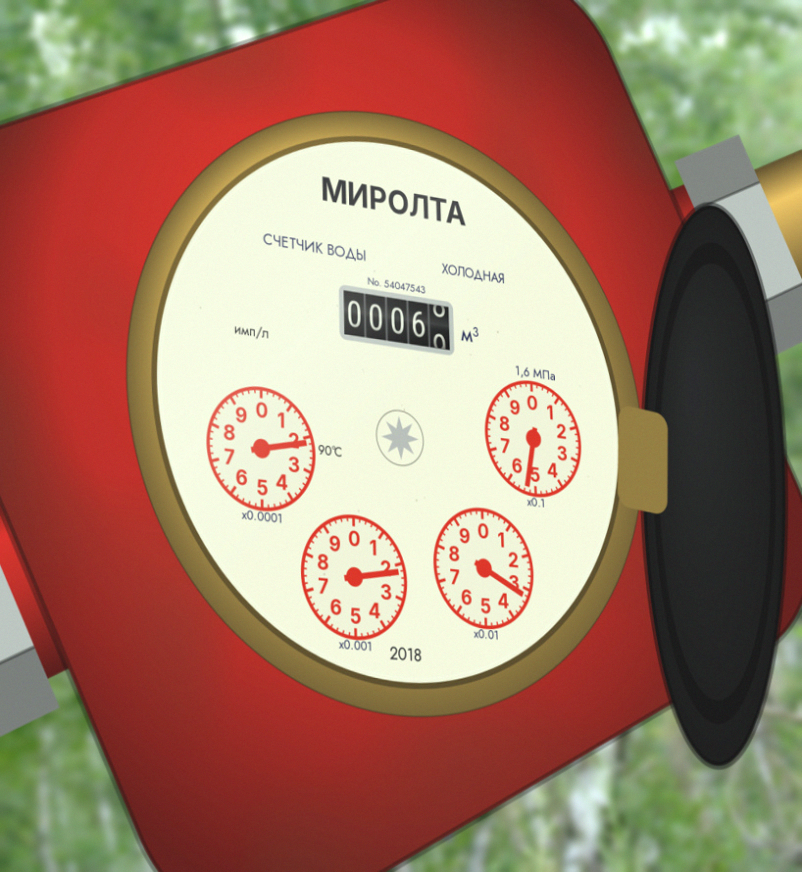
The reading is 68.5322 m³
